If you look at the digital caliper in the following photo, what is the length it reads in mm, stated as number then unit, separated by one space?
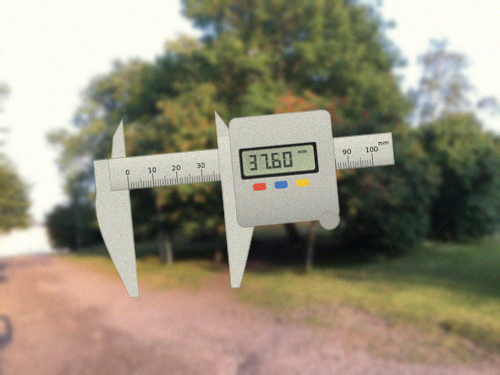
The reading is 37.60 mm
